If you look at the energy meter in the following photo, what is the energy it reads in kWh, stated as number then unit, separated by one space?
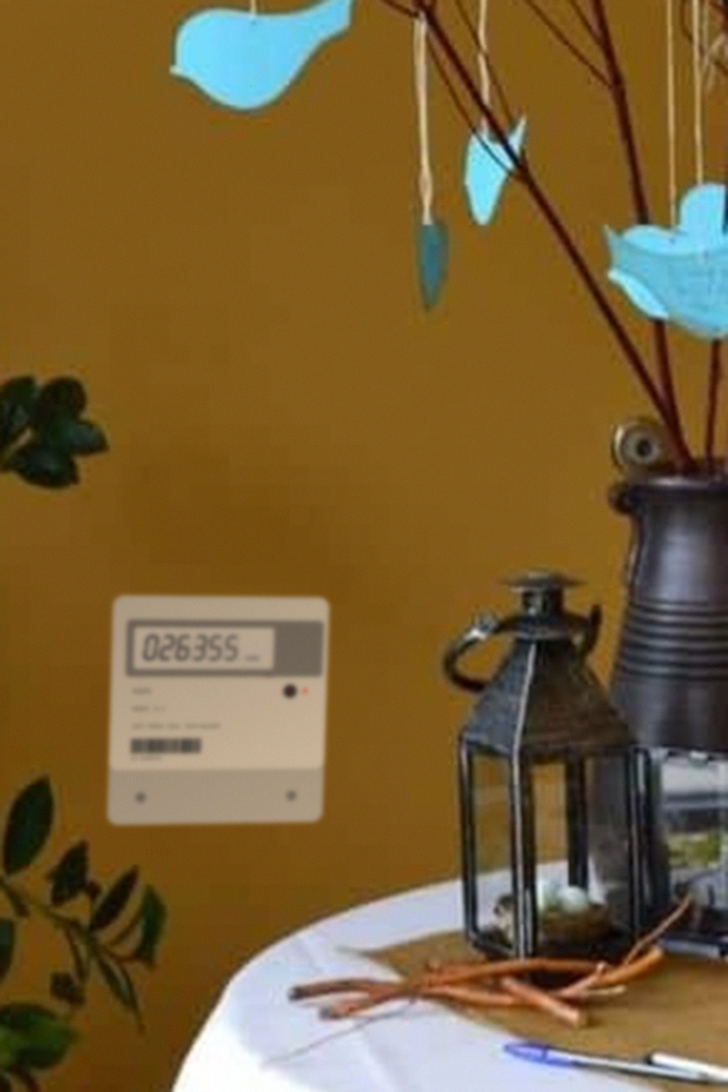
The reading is 26355 kWh
